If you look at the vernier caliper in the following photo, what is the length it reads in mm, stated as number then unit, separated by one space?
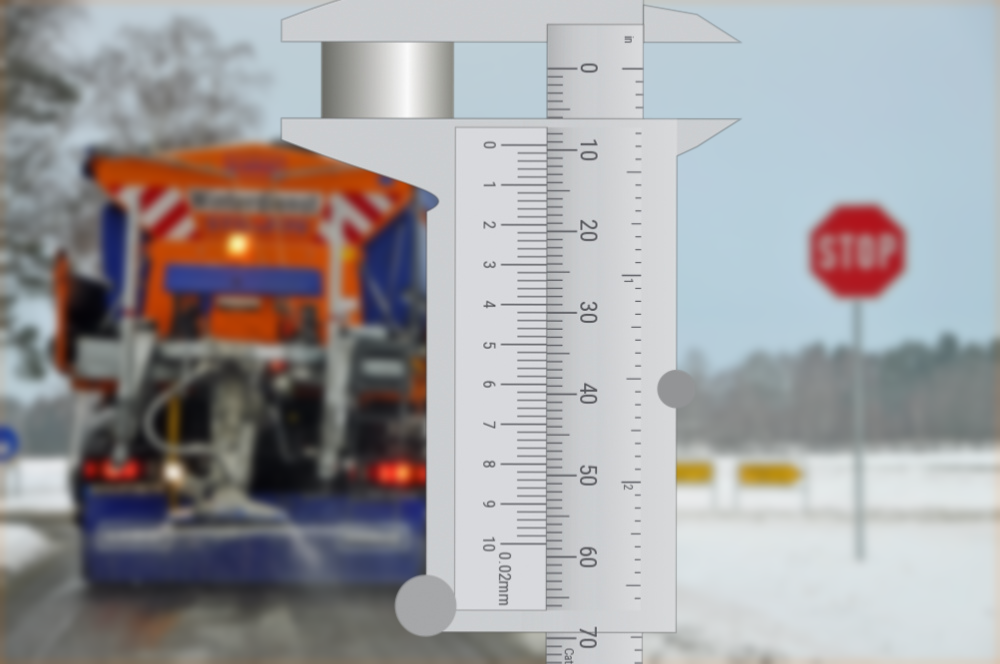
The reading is 9.4 mm
